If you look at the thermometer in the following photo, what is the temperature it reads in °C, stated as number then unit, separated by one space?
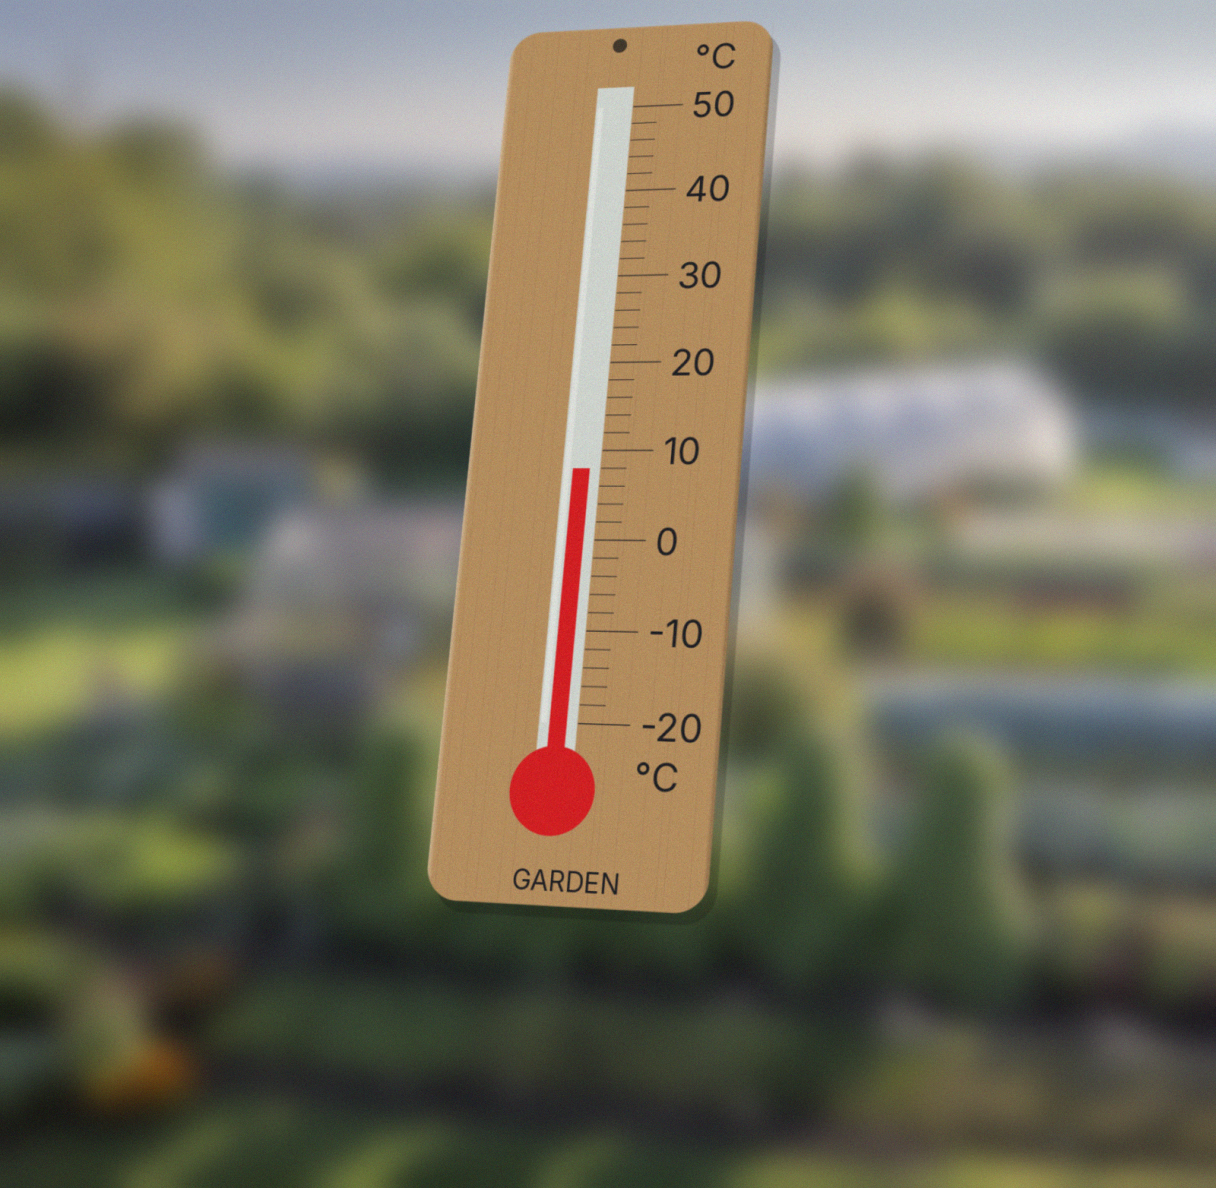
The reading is 8 °C
